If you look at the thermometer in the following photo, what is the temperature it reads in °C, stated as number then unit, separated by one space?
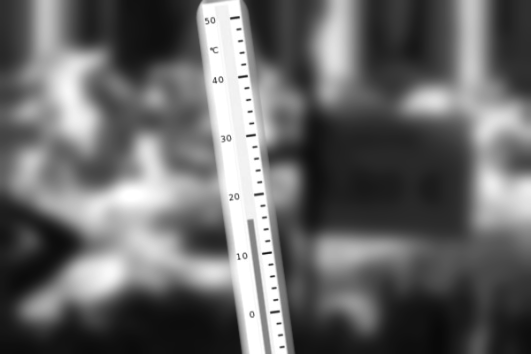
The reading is 16 °C
